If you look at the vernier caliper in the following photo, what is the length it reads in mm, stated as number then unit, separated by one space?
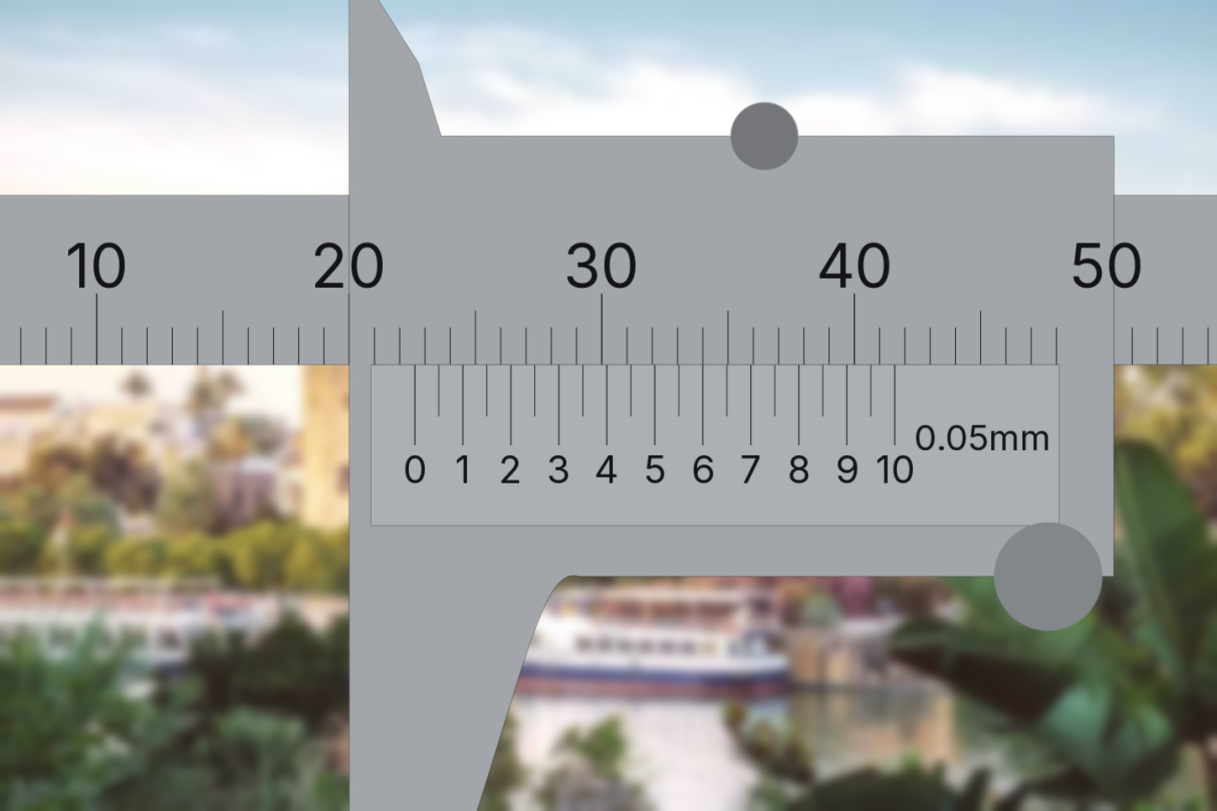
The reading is 22.60 mm
